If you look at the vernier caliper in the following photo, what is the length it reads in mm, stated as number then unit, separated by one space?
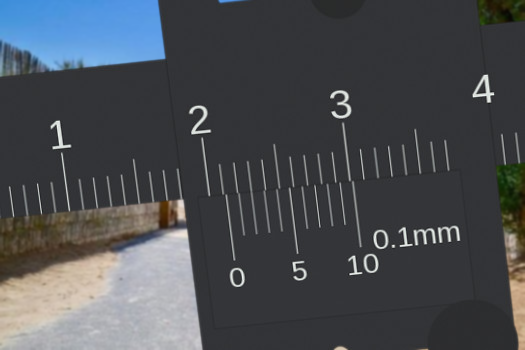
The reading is 21.2 mm
